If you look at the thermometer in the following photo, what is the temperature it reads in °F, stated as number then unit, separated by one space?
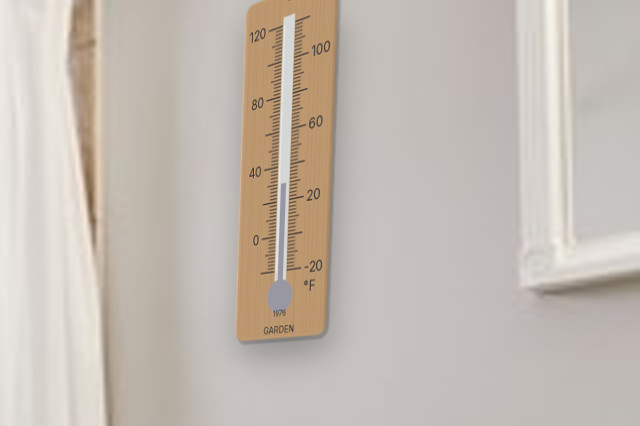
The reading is 30 °F
